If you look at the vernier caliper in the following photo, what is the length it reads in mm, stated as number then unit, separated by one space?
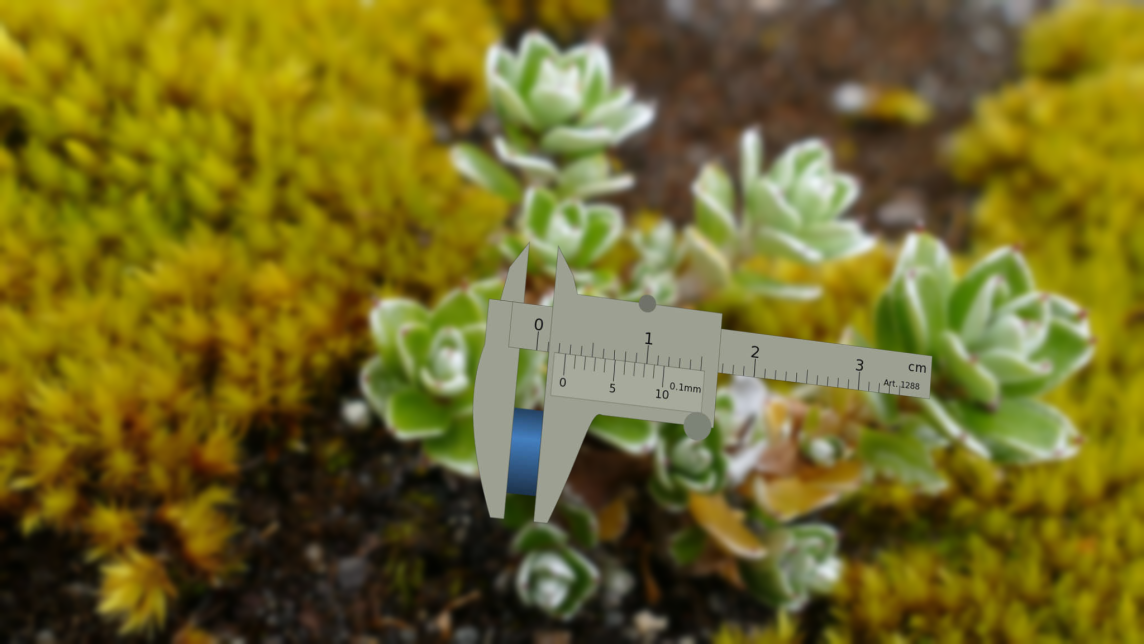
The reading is 2.6 mm
